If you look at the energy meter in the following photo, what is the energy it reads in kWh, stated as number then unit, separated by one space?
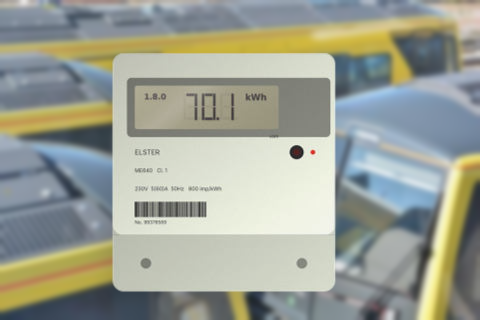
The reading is 70.1 kWh
